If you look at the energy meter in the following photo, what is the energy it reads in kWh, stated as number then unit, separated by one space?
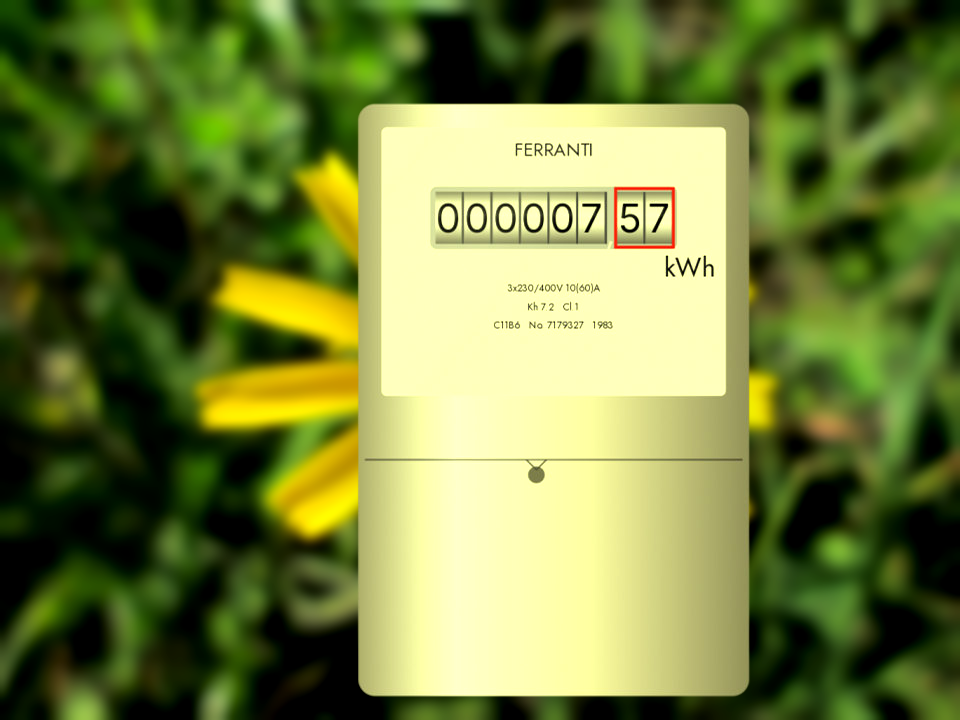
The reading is 7.57 kWh
